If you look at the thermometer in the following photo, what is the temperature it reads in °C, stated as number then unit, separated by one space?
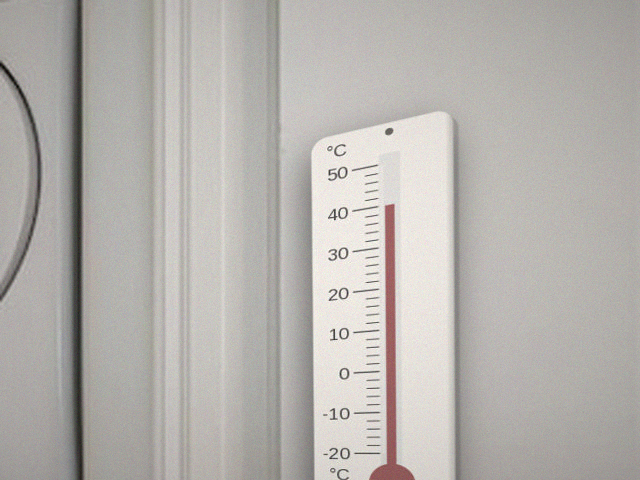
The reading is 40 °C
